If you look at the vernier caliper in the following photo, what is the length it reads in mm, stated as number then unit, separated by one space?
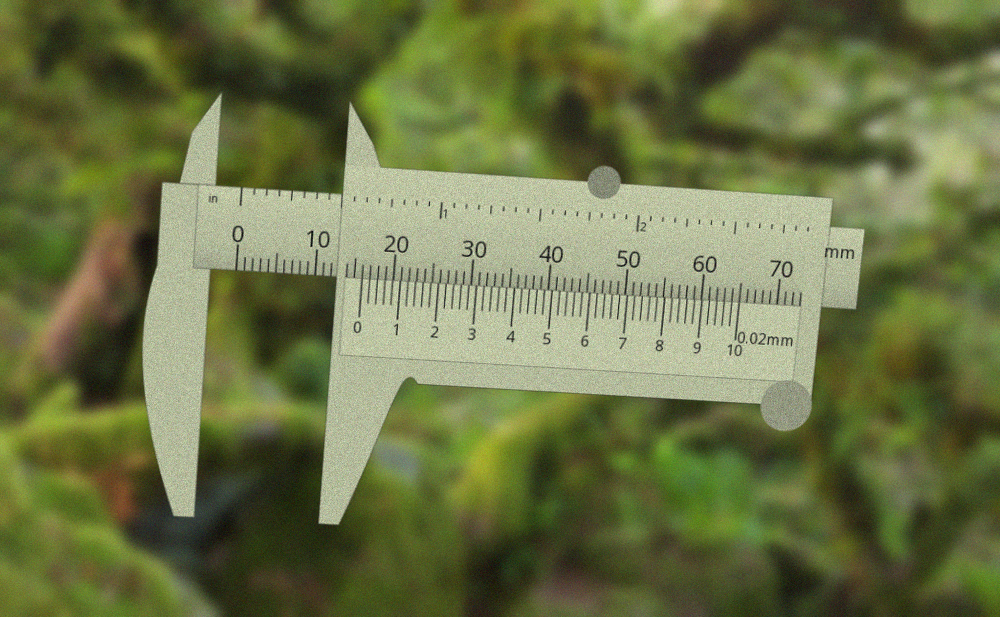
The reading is 16.0 mm
